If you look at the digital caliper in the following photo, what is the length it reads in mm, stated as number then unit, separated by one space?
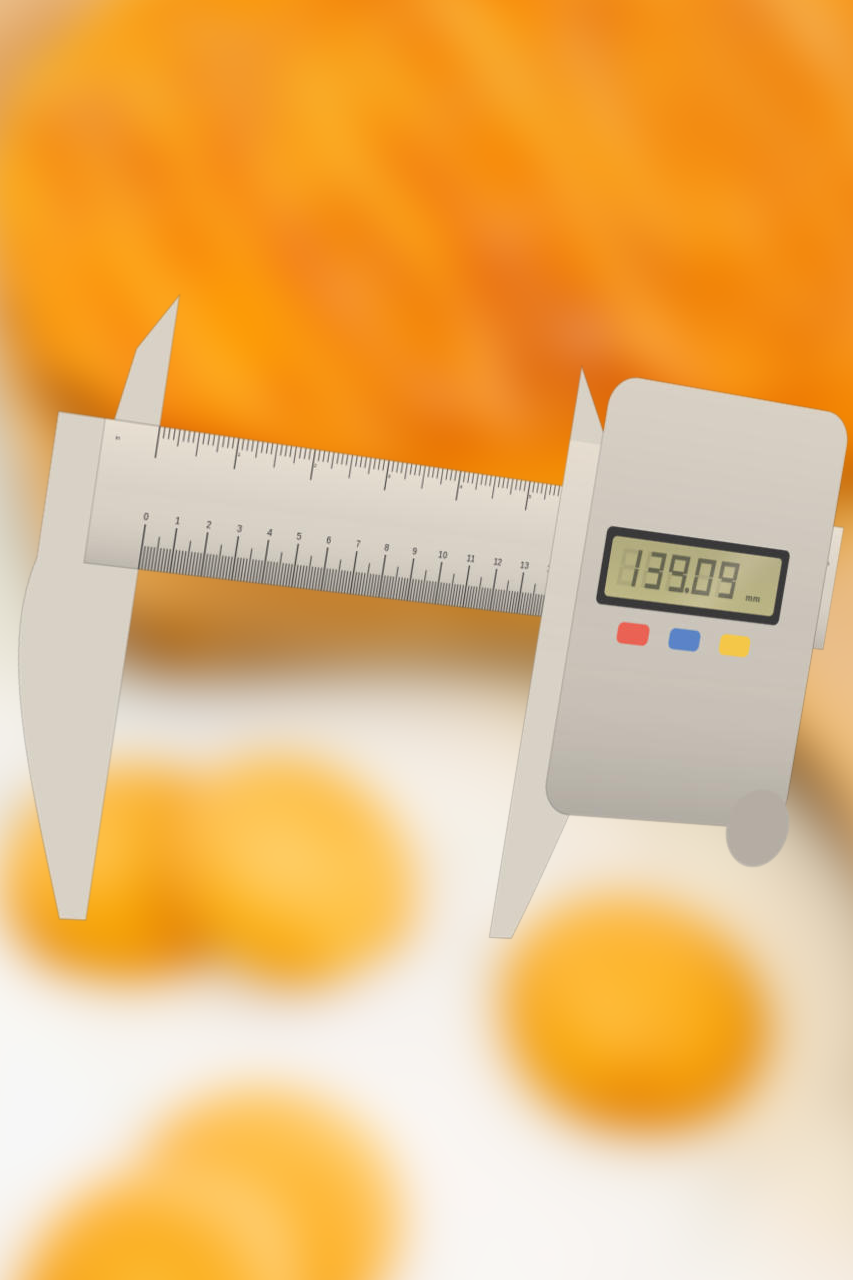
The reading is 139.09 mm
